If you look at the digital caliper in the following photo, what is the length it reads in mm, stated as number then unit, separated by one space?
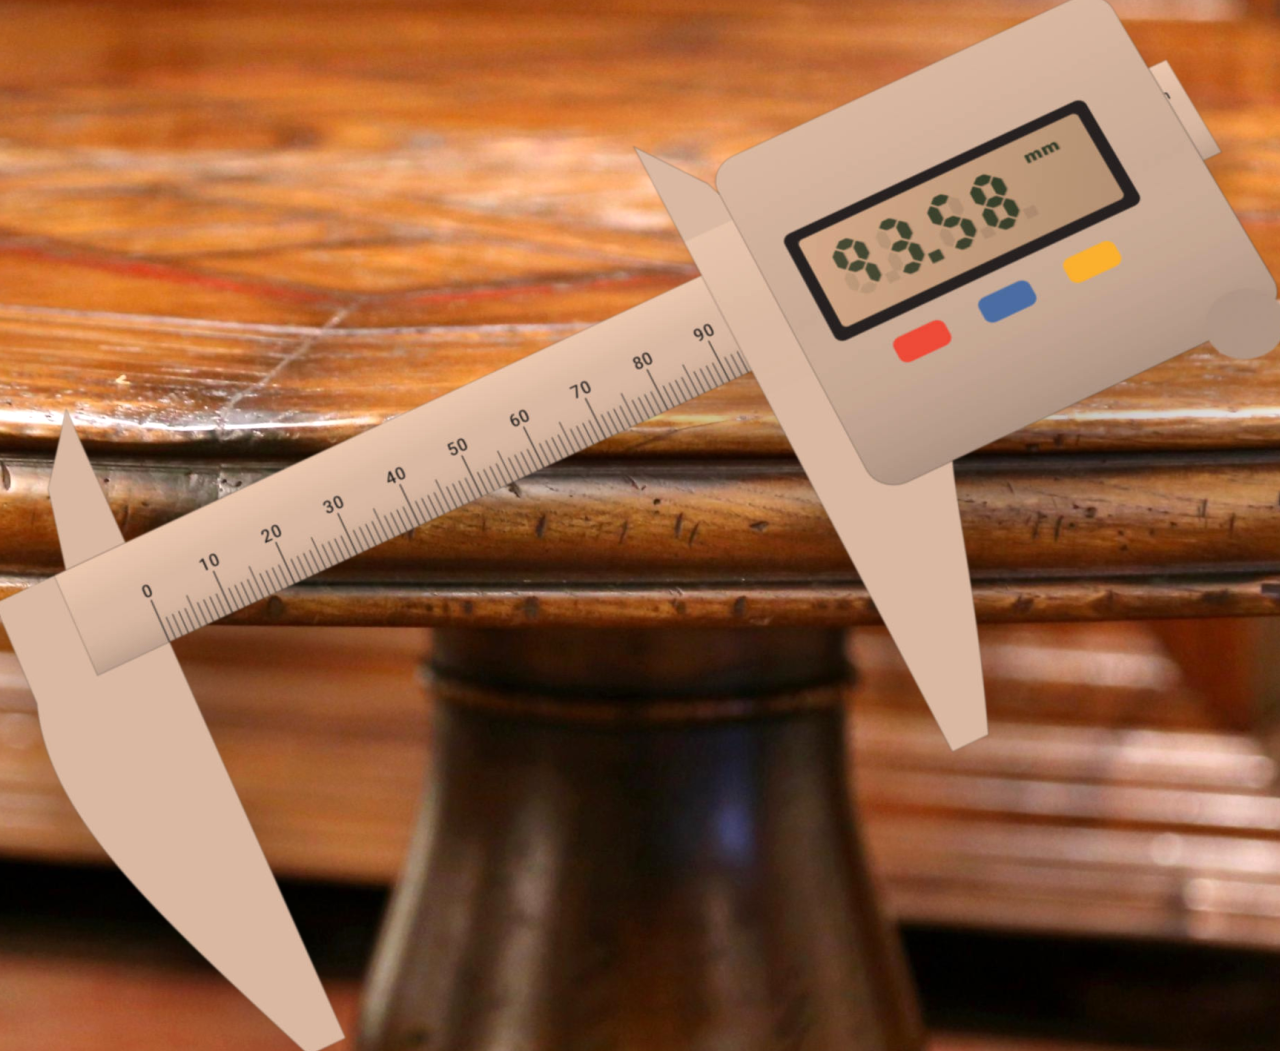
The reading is 93.58 mm
